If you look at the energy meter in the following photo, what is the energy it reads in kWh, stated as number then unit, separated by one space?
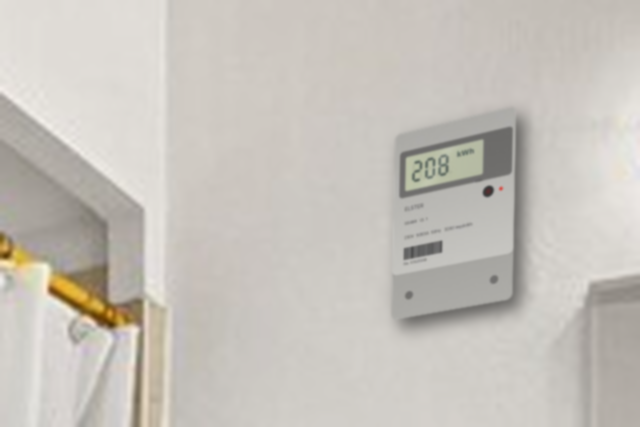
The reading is 208 kWh
